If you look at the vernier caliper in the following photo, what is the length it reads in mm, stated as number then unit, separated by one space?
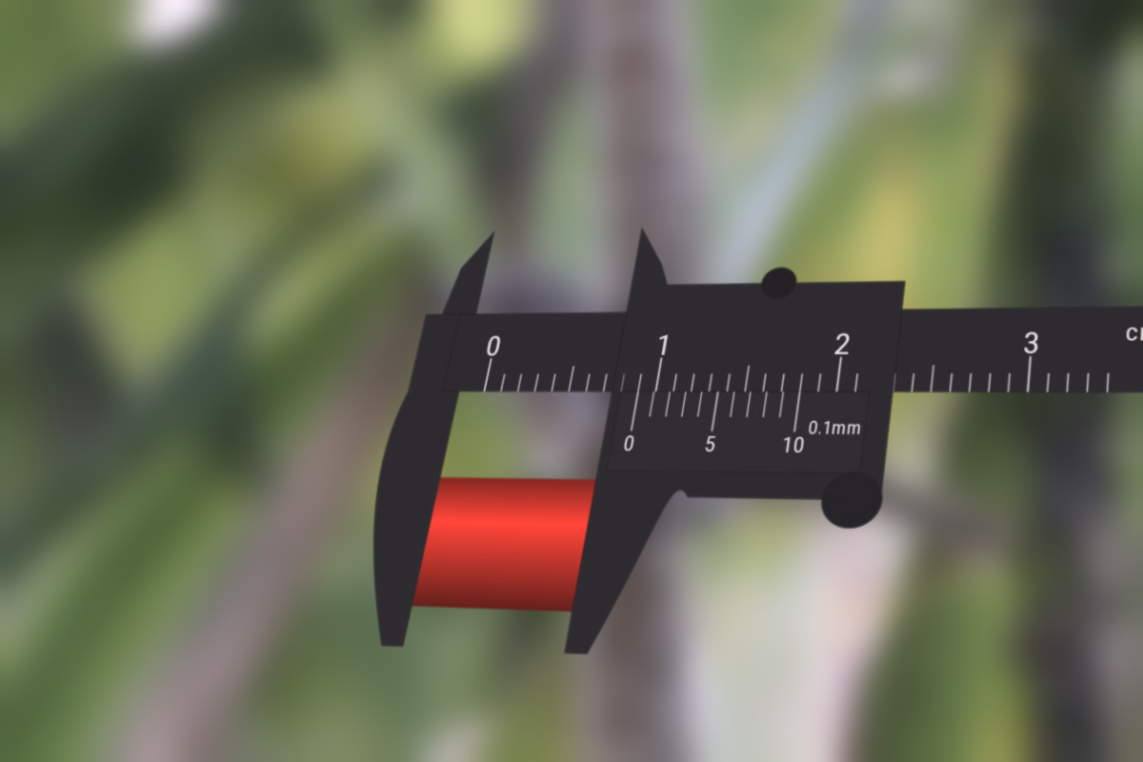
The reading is 9.0 mm
